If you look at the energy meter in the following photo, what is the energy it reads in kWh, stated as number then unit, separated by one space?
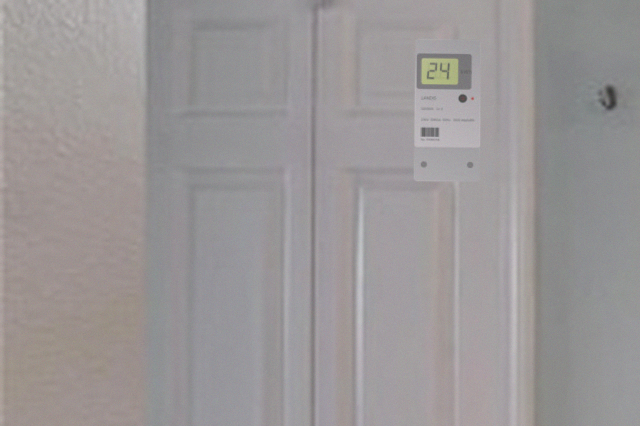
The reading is 24 kWh
